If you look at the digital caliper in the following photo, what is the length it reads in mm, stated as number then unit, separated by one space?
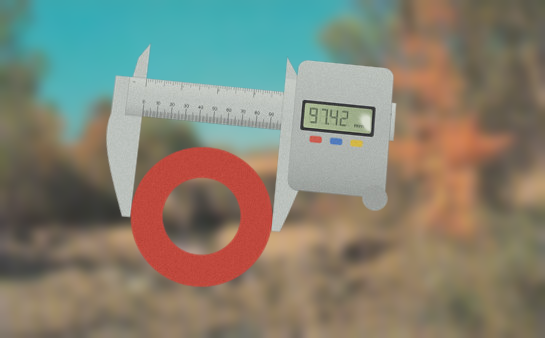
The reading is 97.42 mm
